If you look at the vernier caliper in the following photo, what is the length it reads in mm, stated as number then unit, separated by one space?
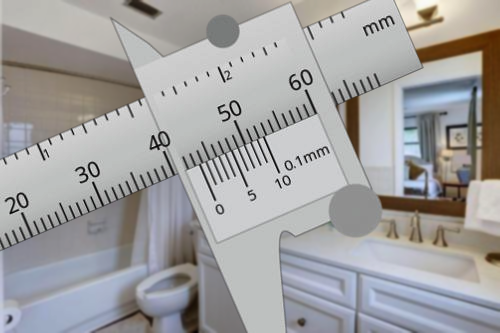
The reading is 43.6 mm
